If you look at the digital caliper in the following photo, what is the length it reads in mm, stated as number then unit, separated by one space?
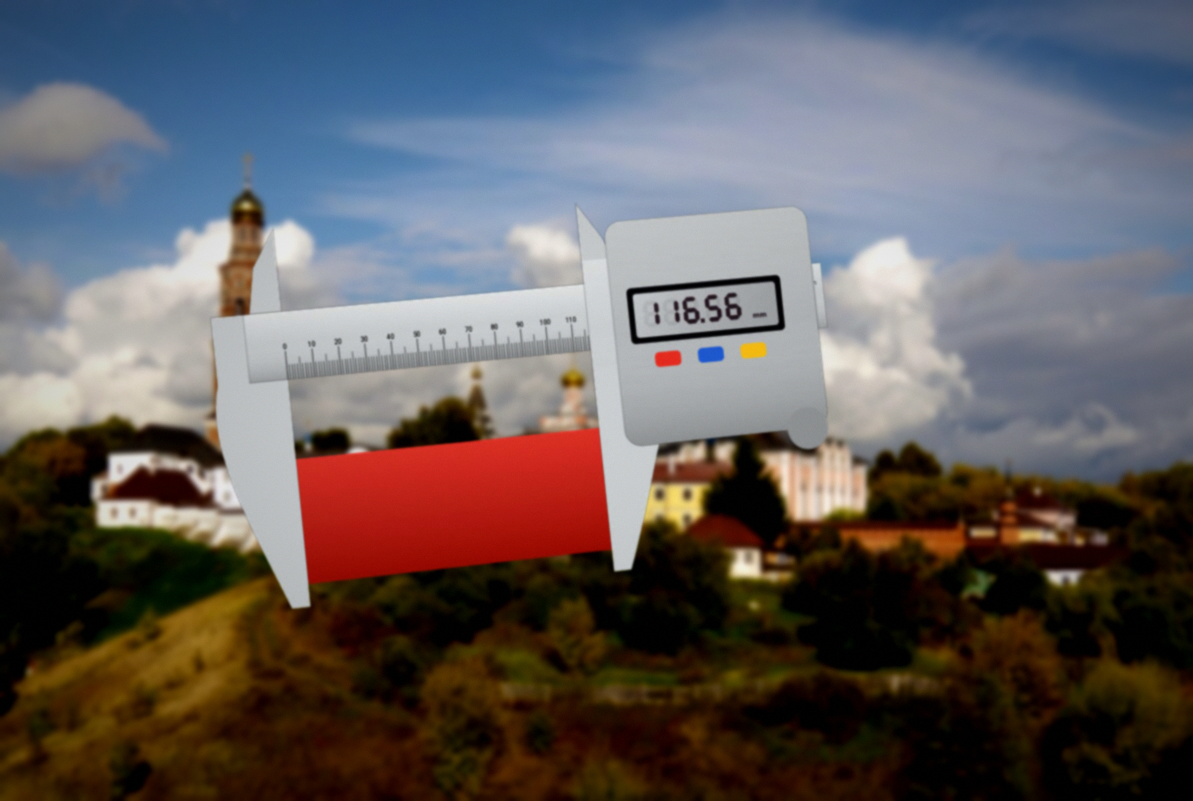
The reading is 116.56 mm
